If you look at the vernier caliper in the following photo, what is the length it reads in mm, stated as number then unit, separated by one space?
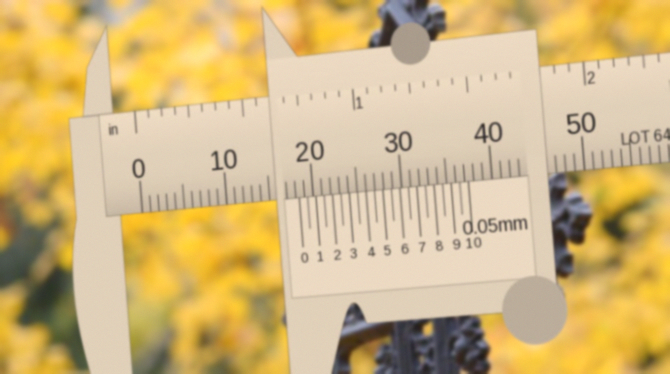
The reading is 18.4 mm
